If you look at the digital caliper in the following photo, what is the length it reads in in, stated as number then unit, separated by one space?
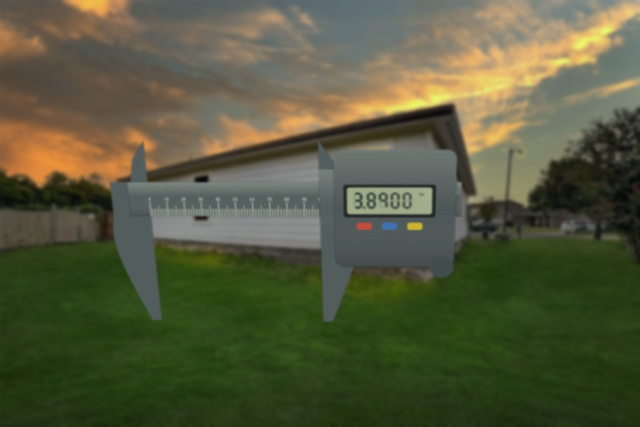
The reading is 3.8900 in
